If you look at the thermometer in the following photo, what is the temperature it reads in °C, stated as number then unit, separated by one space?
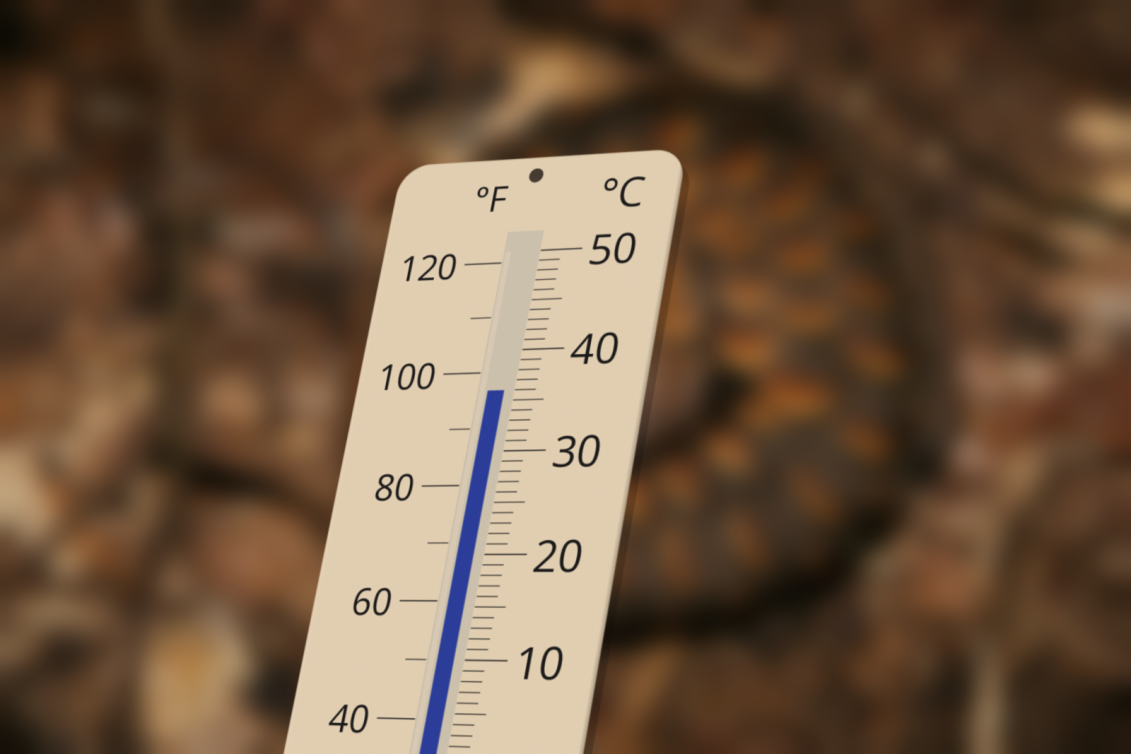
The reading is 36 °C
